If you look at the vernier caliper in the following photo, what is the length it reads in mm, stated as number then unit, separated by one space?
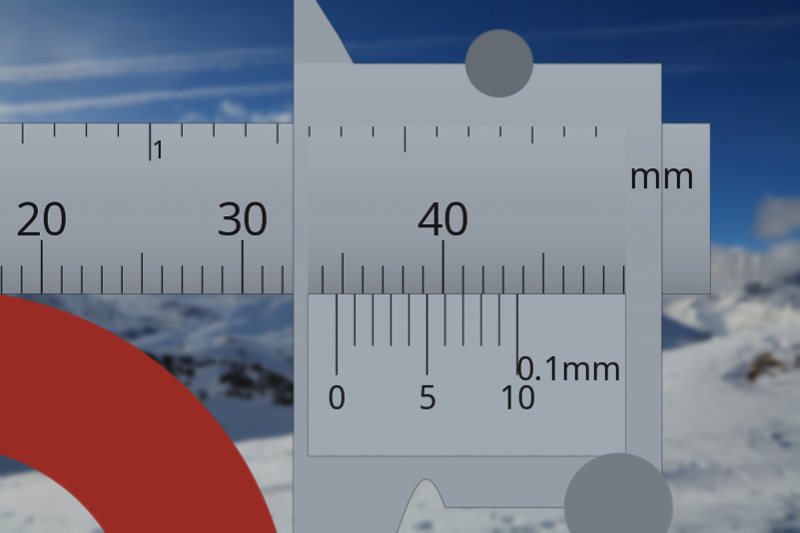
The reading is 34.7 mm
